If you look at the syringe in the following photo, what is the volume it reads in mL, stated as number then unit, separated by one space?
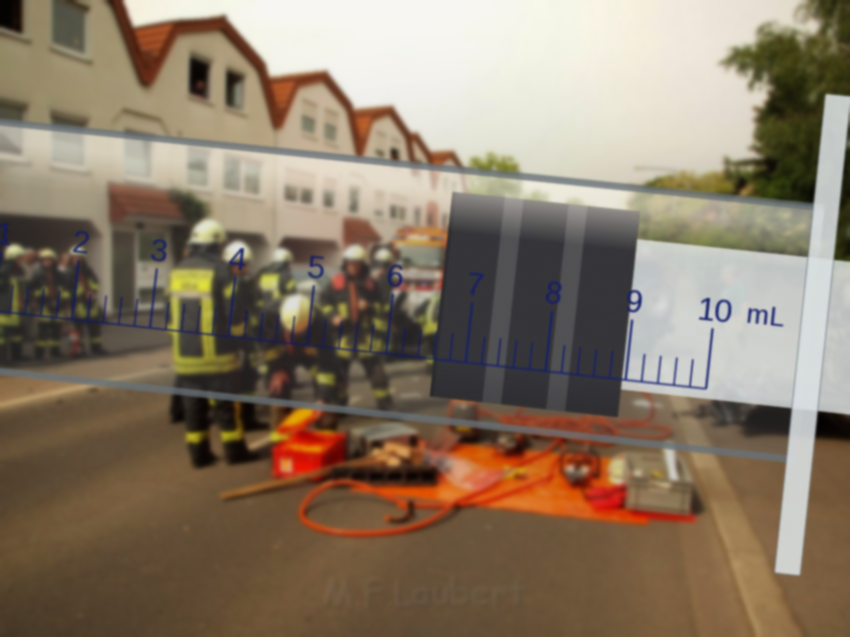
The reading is 6.6 mL
